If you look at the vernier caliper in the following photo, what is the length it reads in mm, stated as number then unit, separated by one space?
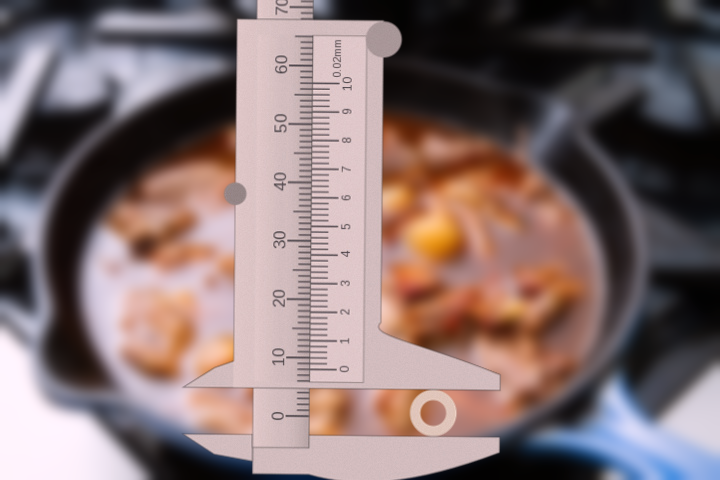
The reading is 8.0 mm
